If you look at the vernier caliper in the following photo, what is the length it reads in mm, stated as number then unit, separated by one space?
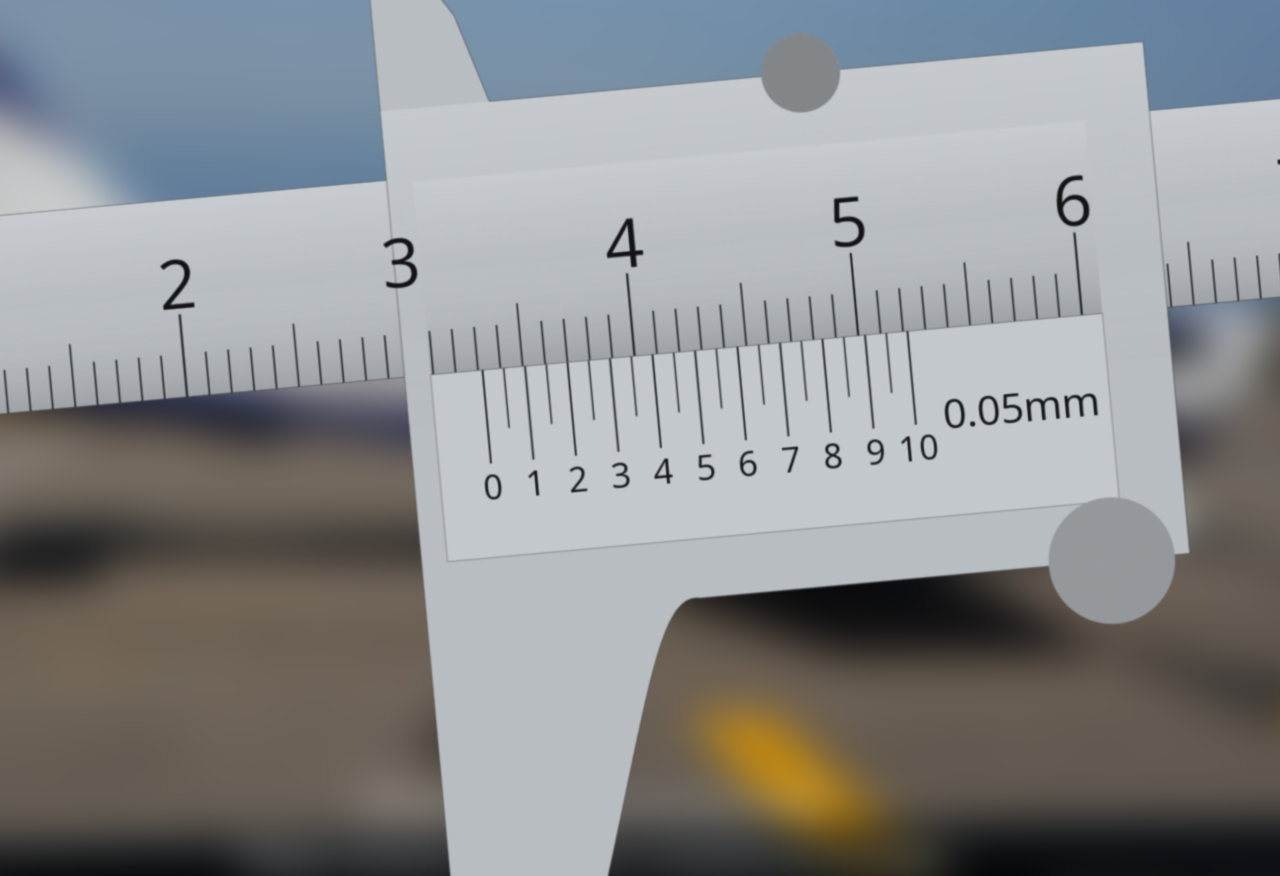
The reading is 33.2 mm
